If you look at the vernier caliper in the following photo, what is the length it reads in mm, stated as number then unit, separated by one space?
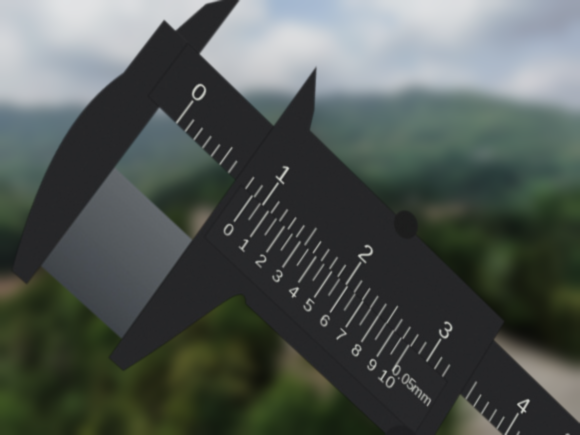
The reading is 8.8 mm
